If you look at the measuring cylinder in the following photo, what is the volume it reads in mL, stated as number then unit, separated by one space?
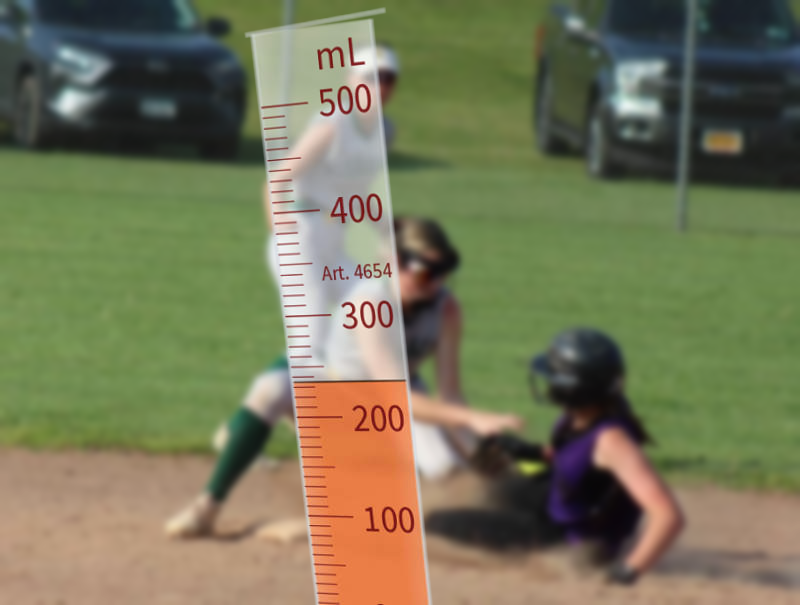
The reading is 235 mL
